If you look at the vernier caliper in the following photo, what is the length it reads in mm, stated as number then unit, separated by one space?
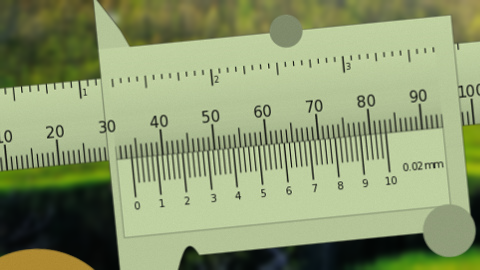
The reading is 34.0 mm
